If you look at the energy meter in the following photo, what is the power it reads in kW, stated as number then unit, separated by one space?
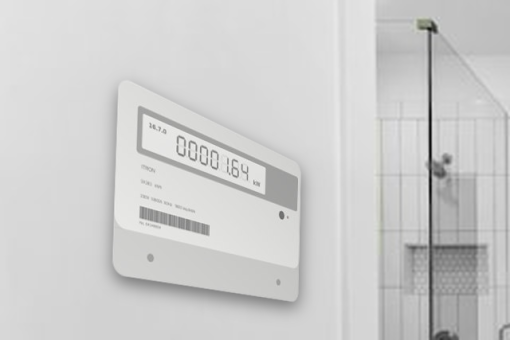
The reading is 1.64 kW
